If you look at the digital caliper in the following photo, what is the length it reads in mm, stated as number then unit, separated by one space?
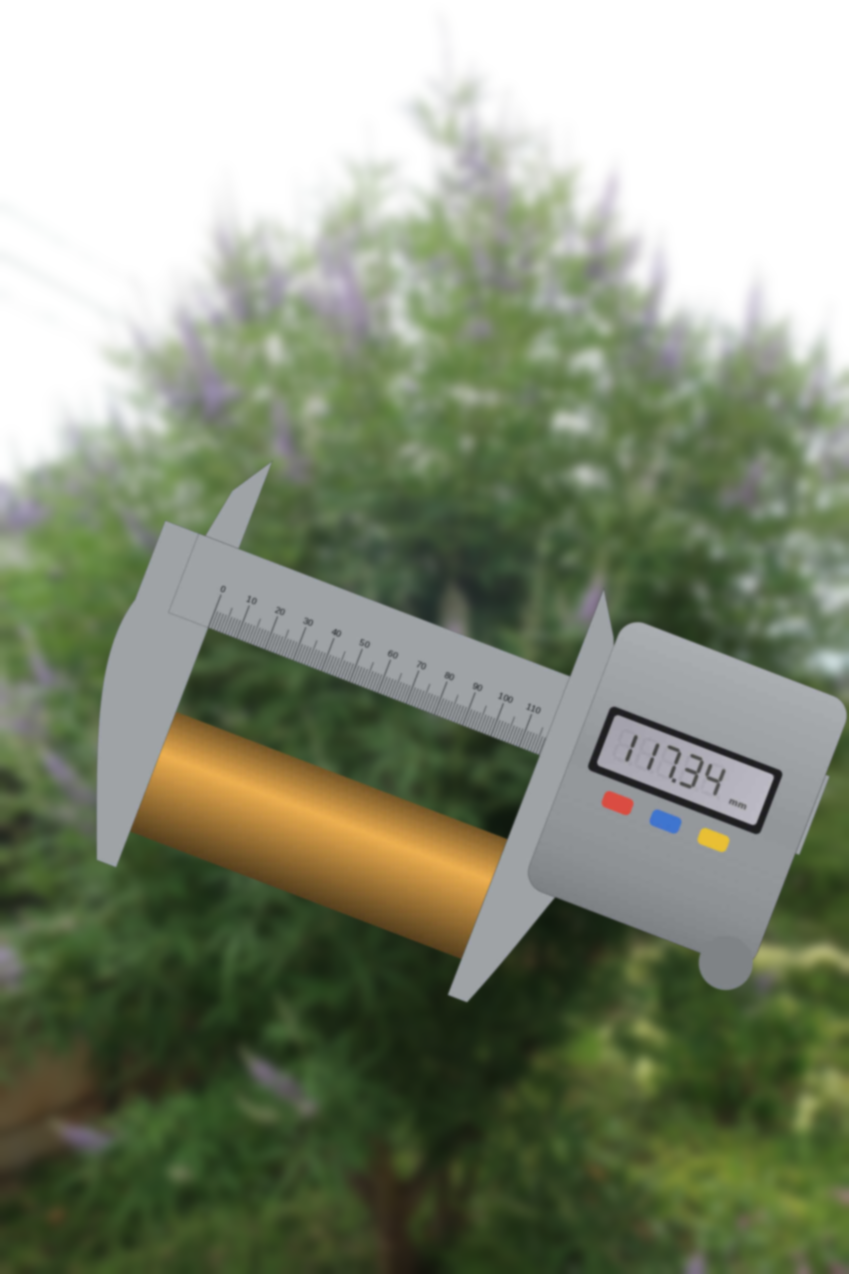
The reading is 117.34 mm
